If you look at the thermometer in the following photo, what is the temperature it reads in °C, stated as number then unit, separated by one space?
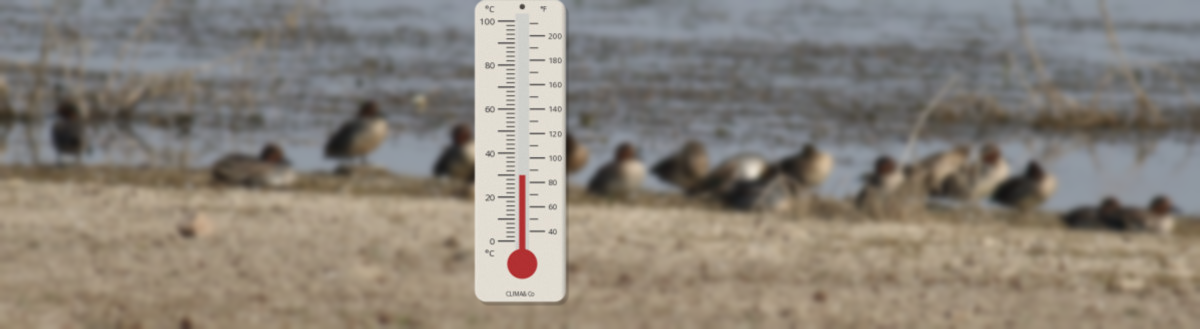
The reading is 30 °C
